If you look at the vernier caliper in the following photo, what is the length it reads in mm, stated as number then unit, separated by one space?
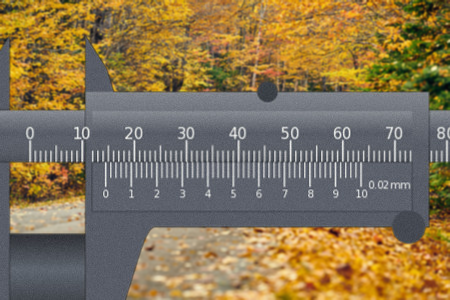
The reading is 14.5 mm
